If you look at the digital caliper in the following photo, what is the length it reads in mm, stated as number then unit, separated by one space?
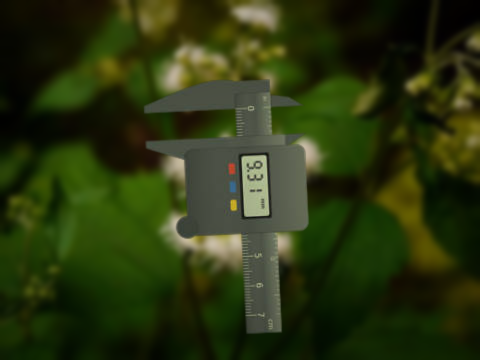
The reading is 9.31 mm
